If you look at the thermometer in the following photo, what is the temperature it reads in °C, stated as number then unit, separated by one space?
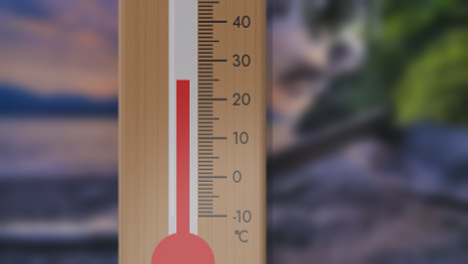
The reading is 25 °C
